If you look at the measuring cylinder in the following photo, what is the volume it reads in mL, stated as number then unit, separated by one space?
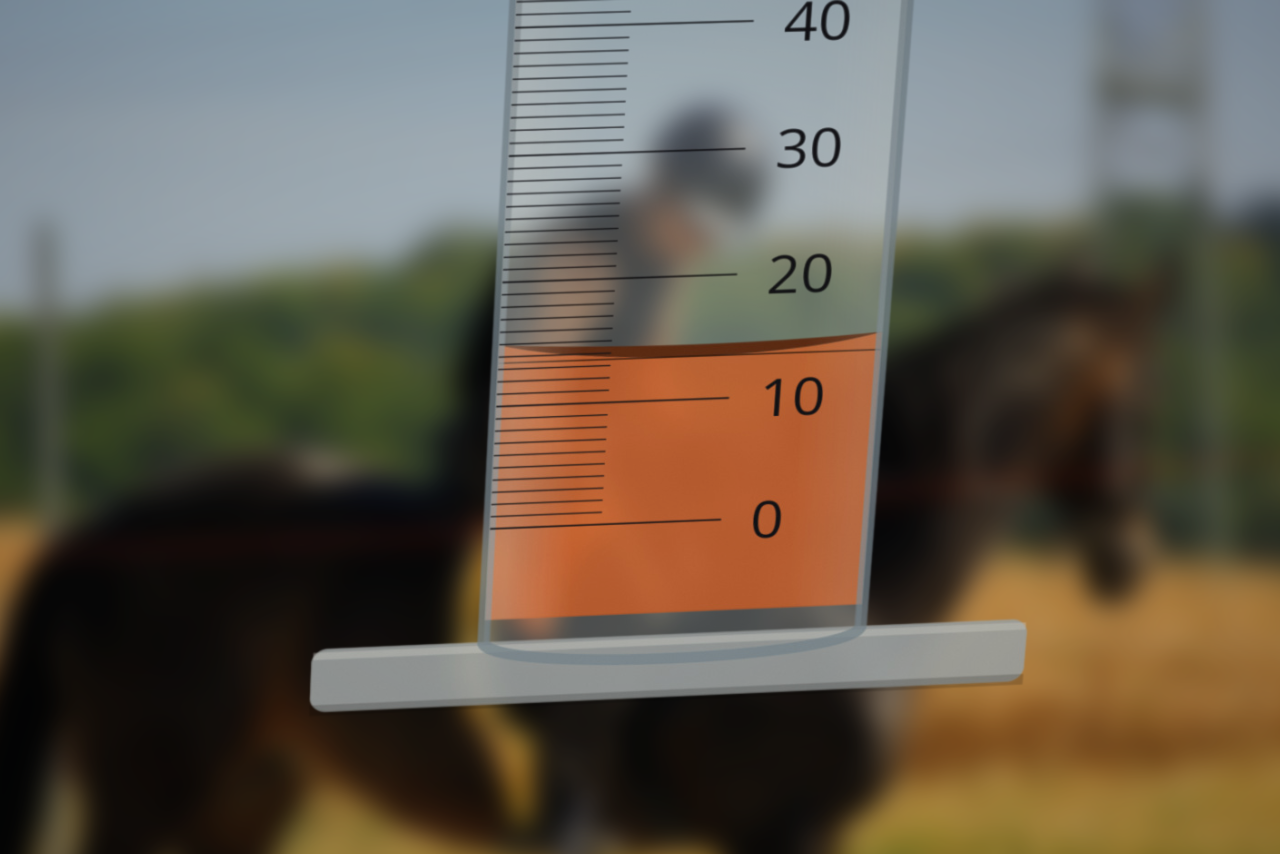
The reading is 13.5 mL
